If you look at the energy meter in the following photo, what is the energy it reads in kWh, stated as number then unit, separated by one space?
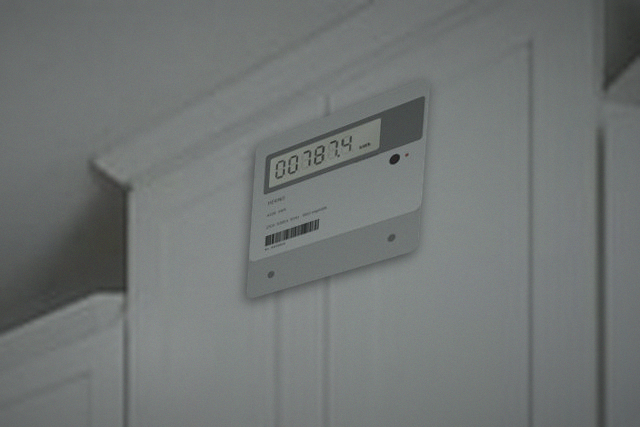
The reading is 787.4 kWh
